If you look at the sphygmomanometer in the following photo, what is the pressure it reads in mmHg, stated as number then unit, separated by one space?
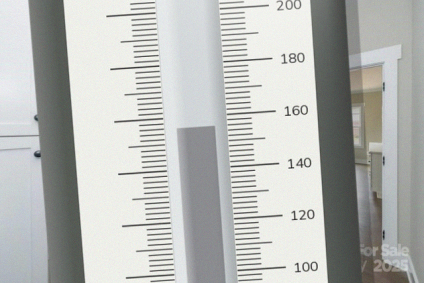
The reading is 156 mmHg
